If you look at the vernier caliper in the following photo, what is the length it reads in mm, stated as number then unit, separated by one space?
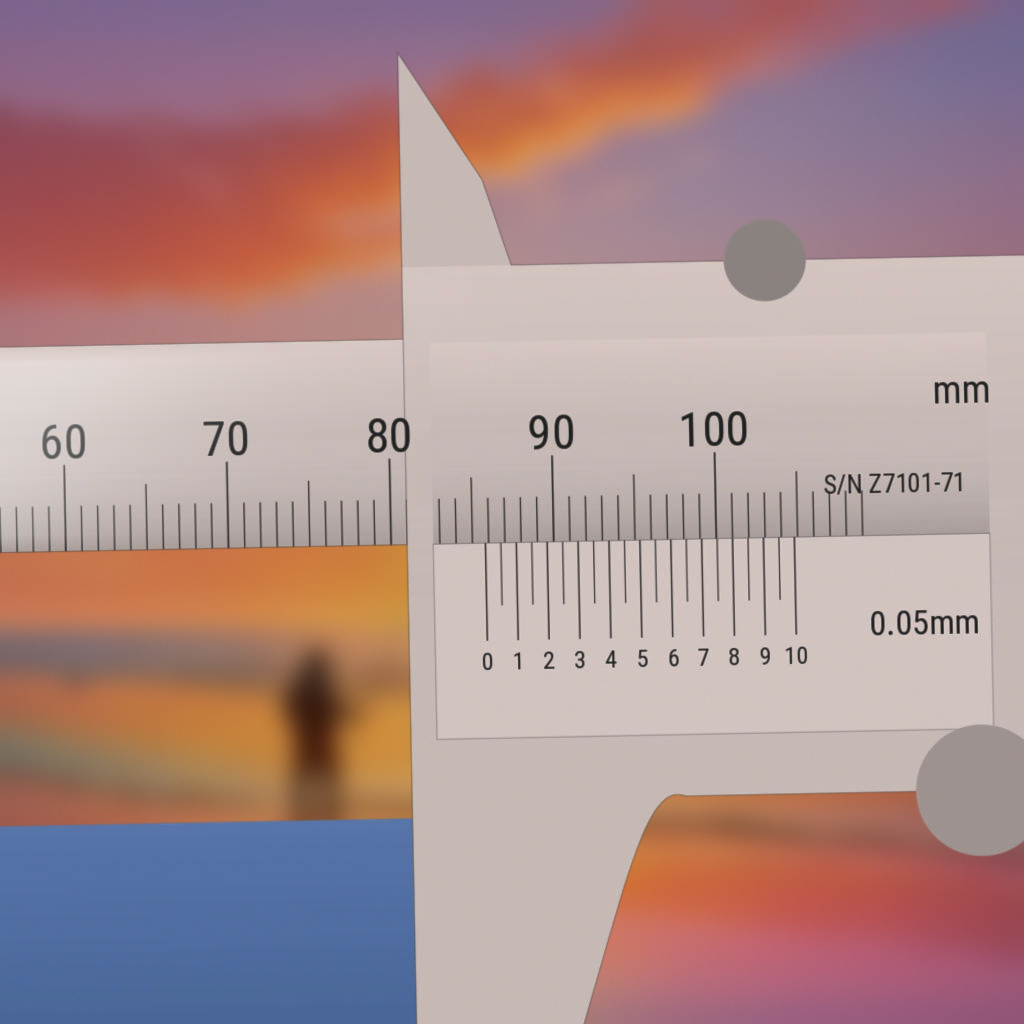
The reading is 85.8 mm
